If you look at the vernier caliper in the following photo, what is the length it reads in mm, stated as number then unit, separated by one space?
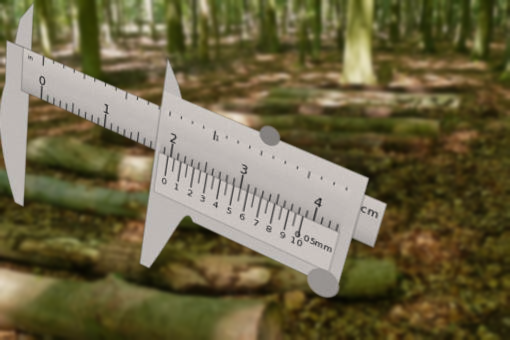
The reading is 19.6 mm
